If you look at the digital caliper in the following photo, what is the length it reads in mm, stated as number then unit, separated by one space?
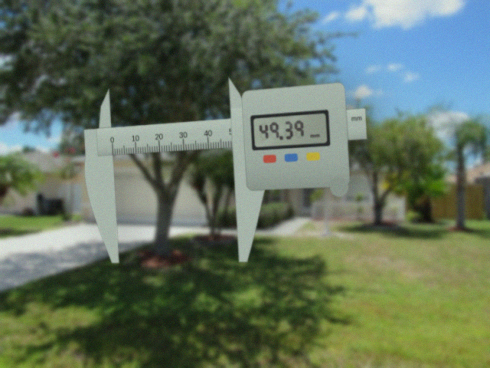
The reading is 49.39 mm
